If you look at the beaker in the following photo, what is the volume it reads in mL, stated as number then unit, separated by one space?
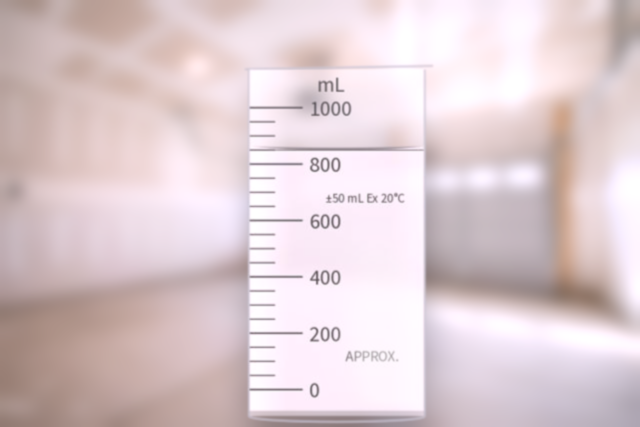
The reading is 850 mL
